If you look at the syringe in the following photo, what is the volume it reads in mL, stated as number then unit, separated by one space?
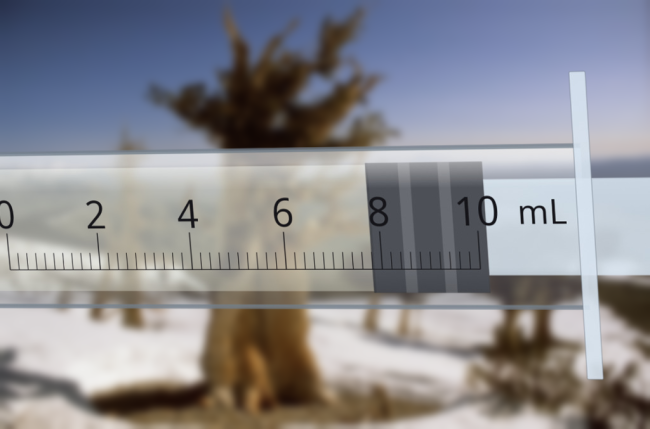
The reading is 7.8 mL
